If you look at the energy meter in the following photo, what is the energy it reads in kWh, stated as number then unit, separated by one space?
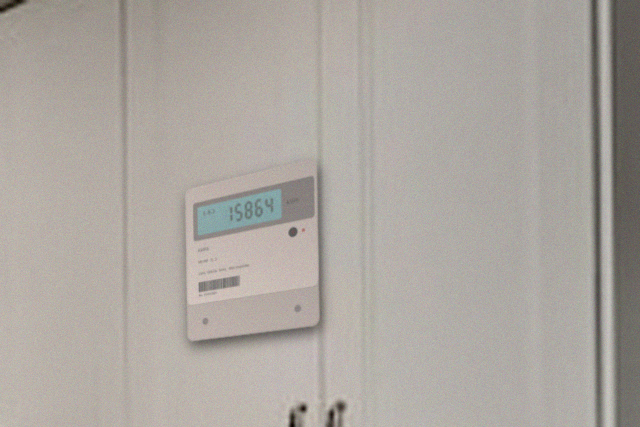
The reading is 15864 kWh
